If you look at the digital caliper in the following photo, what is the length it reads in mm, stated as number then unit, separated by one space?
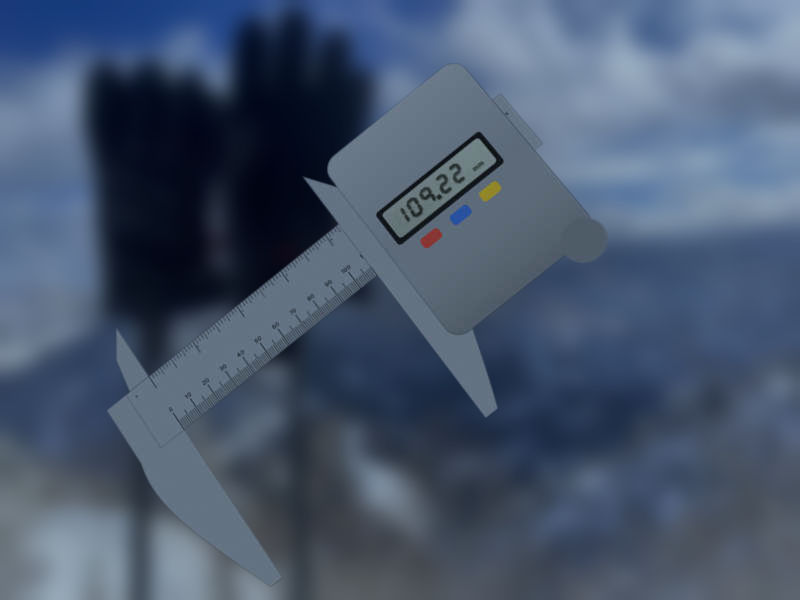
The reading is 109.22 mm
